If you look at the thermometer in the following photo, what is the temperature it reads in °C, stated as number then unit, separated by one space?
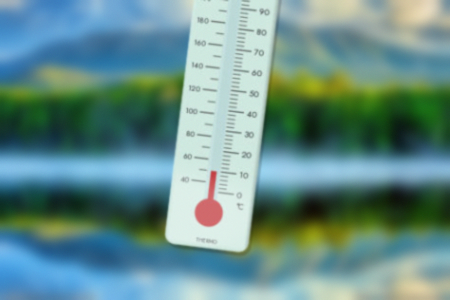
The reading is 10 °C
